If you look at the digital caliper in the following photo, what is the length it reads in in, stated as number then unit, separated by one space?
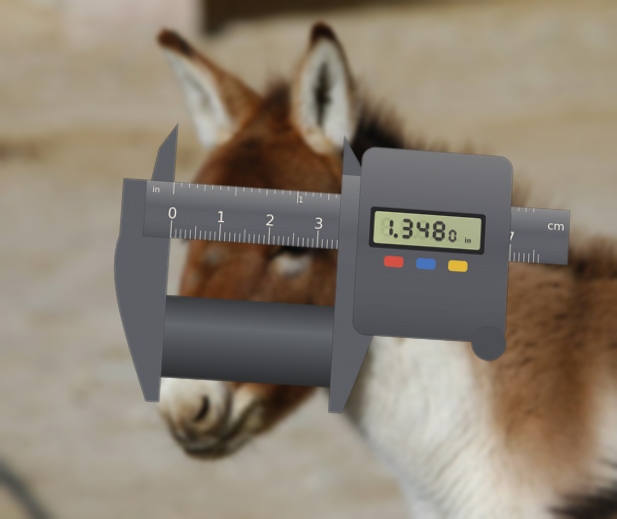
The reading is 1.3480 in
